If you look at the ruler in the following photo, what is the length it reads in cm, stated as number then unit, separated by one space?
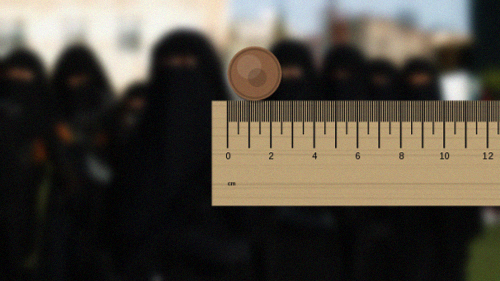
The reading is 2.5 cm
